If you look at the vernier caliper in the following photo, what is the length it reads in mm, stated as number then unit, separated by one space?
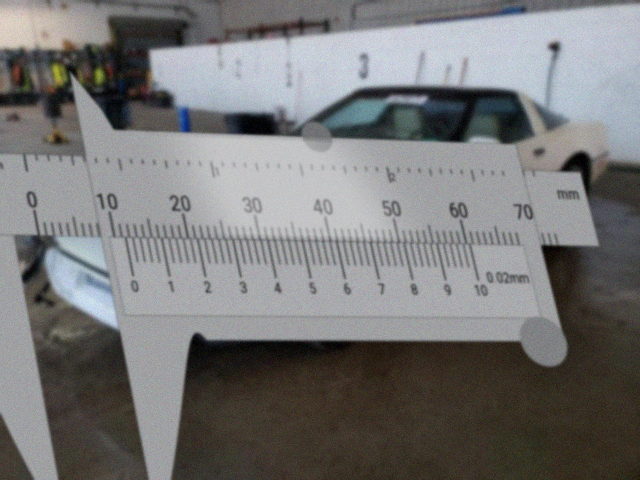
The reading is 11.5 mm
